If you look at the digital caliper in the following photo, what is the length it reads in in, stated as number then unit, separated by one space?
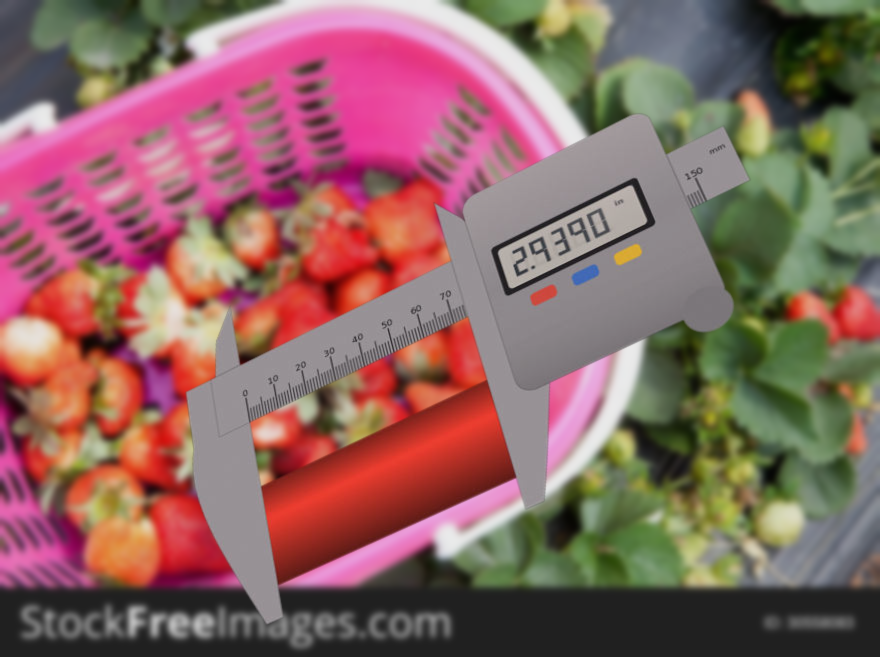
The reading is 2.9390 in
